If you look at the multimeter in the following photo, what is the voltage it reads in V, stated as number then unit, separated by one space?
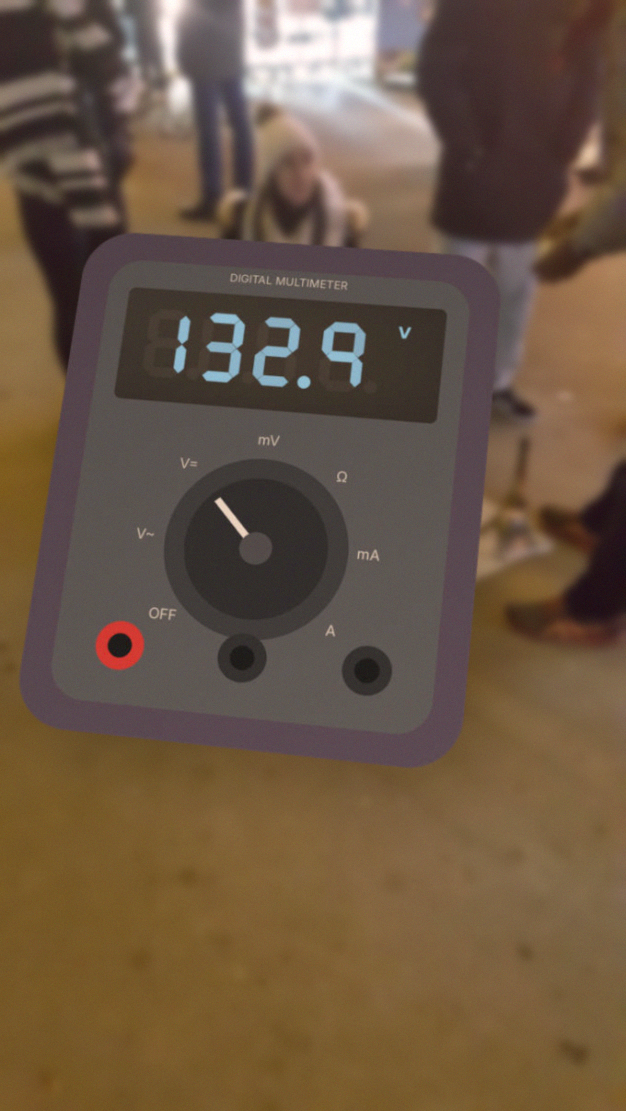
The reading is 132.9 V
